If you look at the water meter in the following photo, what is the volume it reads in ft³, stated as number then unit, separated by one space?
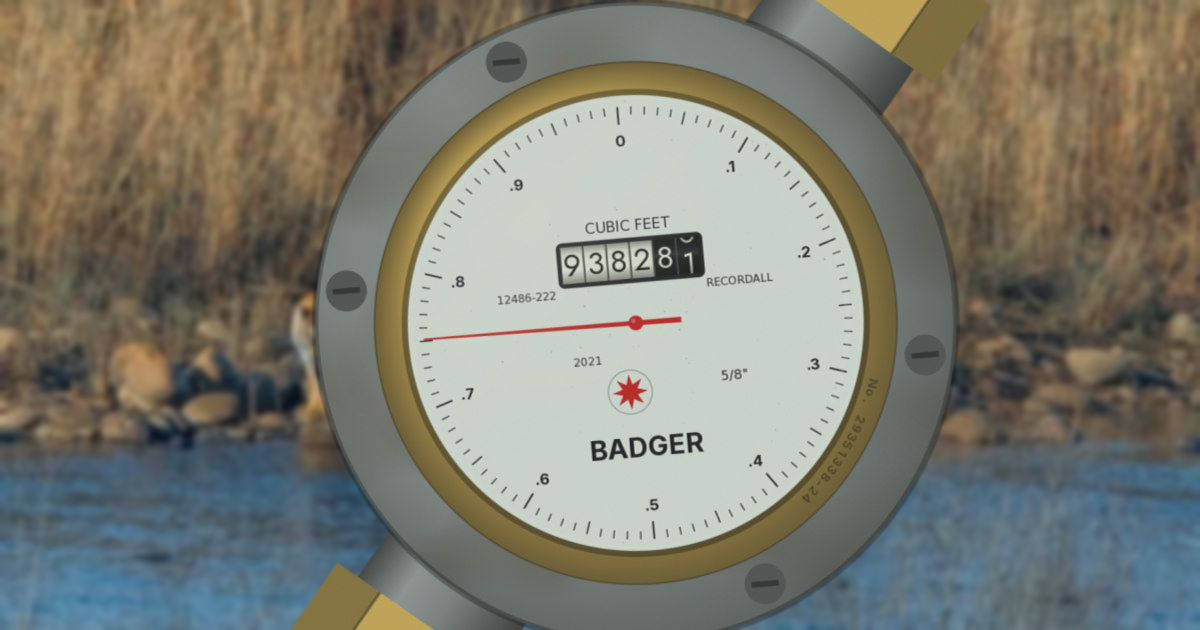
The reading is 938280.75 ft³
